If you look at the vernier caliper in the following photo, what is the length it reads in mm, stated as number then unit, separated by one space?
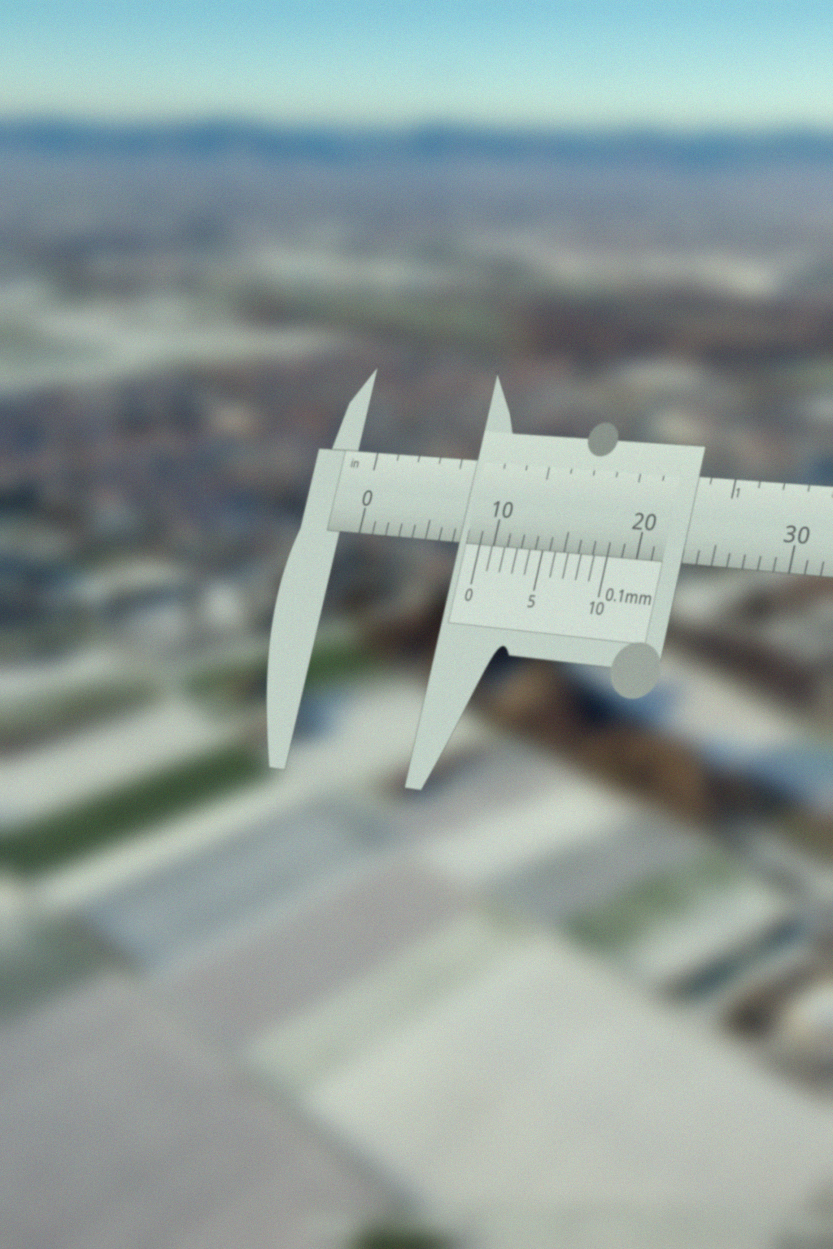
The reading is 9.0 mm
